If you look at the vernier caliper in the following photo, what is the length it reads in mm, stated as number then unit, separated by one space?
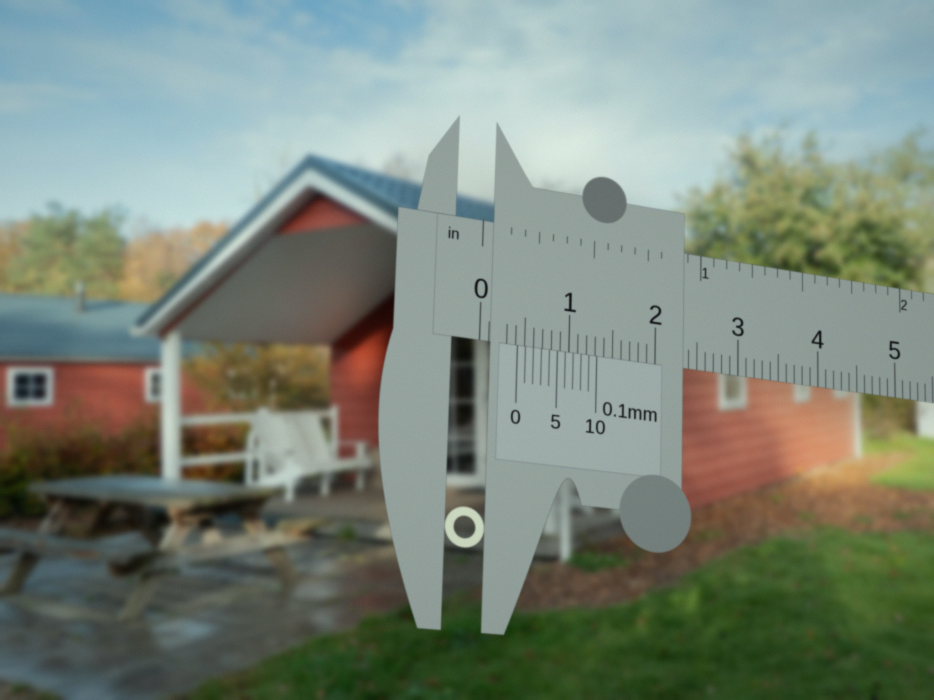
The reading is 4.2 mm
